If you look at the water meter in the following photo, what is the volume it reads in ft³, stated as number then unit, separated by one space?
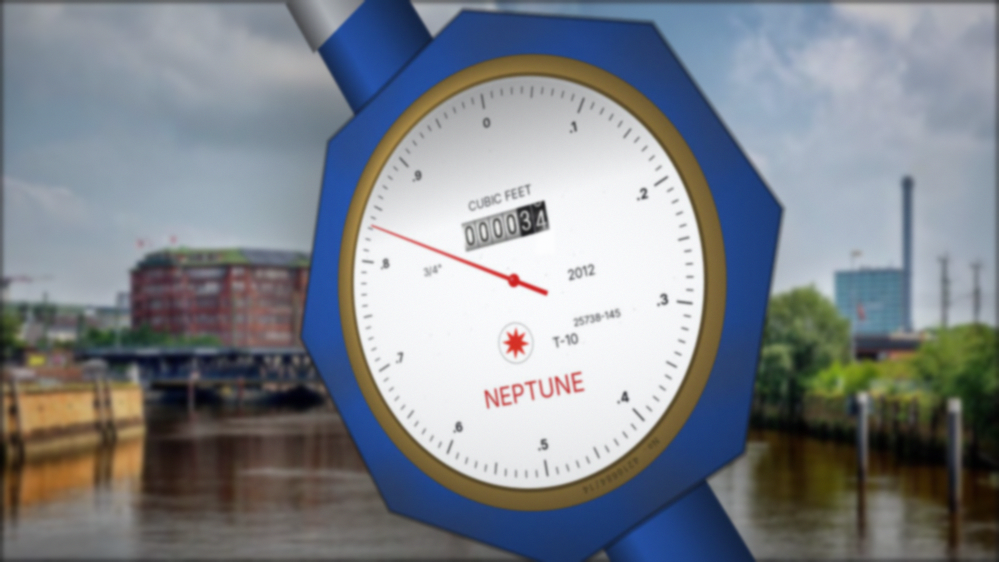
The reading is 33.83 ft³
